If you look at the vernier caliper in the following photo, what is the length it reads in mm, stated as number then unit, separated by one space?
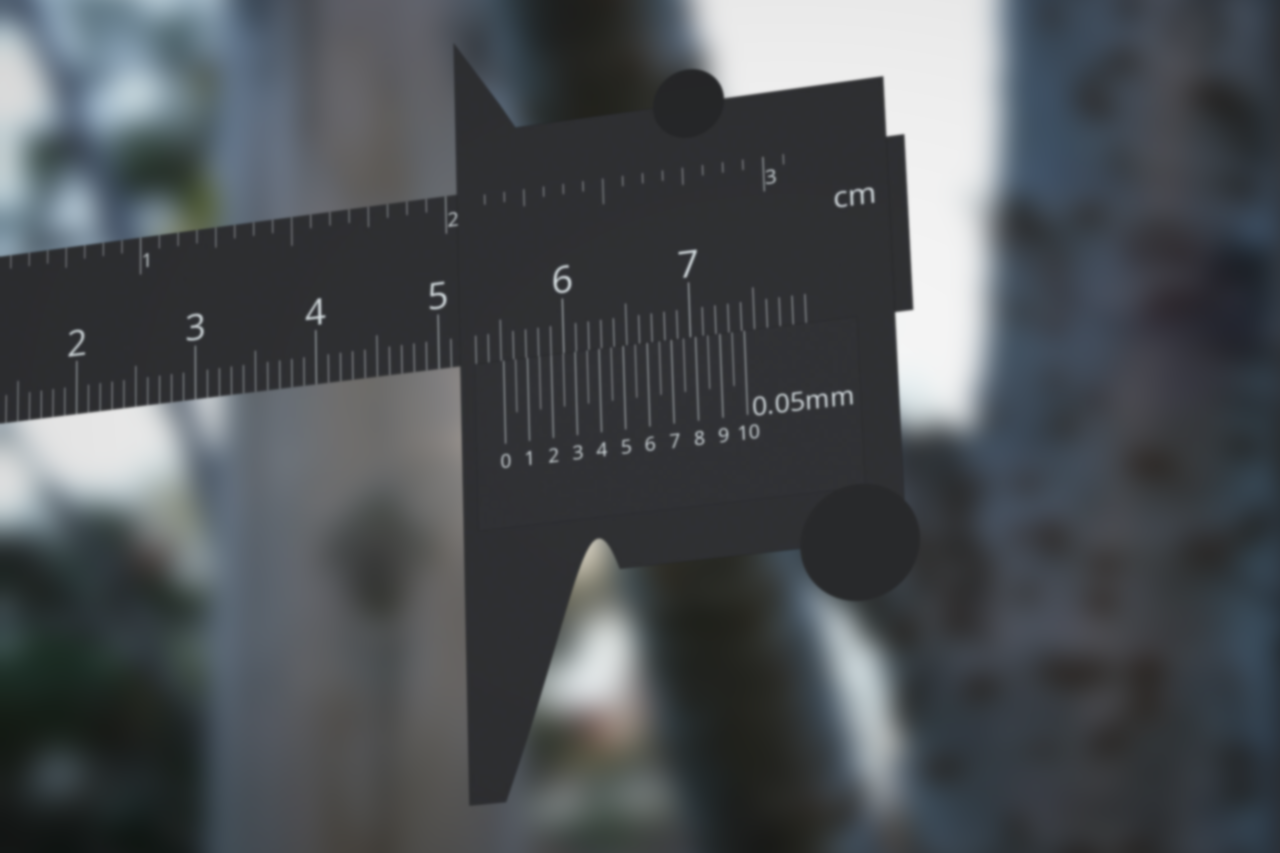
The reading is 55.2 mm
